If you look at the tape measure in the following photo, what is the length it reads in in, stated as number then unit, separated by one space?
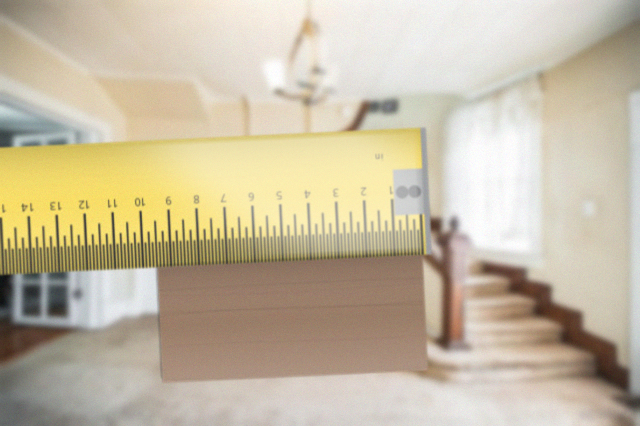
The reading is 9.5 in
